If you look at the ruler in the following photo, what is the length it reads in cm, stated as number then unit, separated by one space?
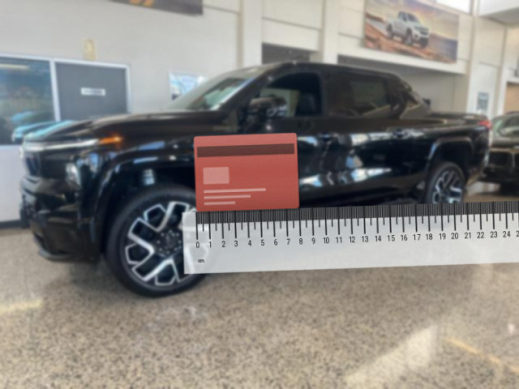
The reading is 8 cm
